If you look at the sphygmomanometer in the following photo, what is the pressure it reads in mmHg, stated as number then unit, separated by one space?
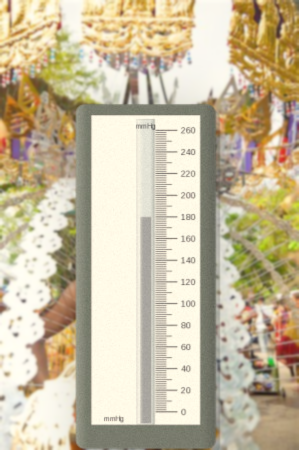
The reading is 180 mmHg
